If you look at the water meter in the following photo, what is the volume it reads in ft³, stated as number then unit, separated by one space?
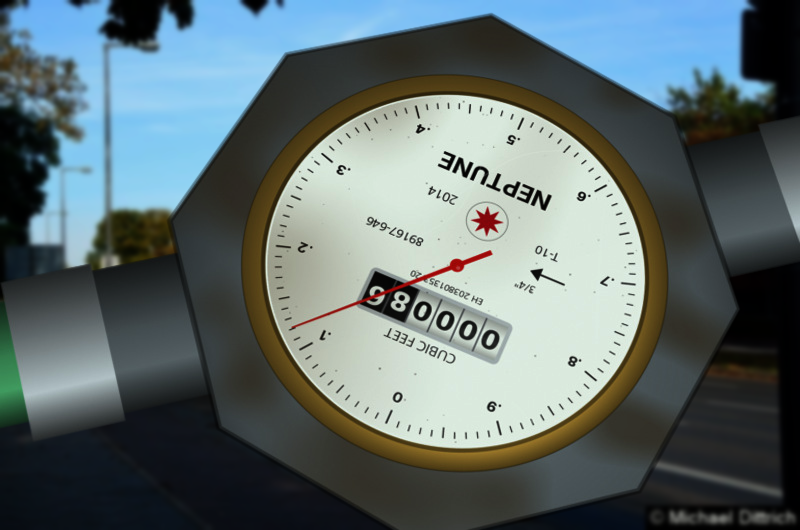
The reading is 86.12 ft³
